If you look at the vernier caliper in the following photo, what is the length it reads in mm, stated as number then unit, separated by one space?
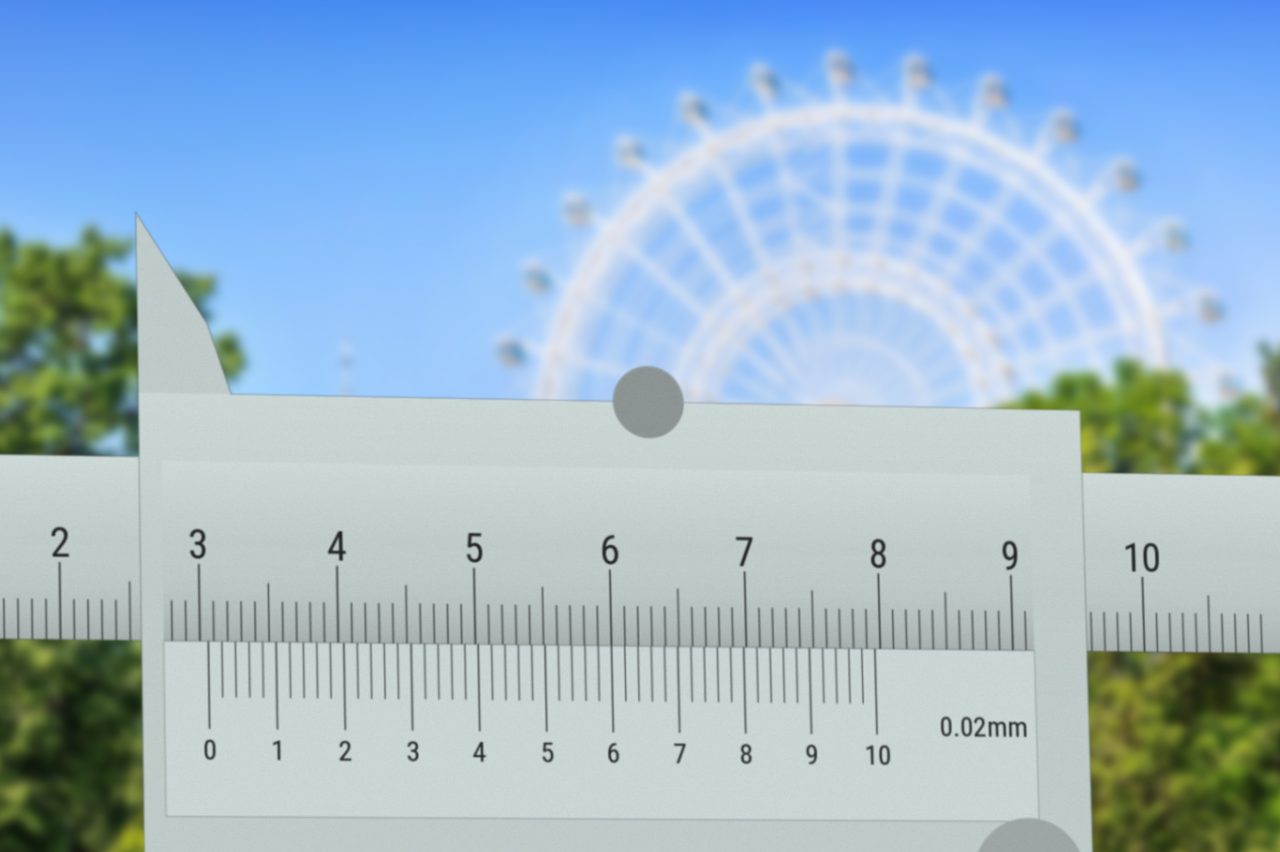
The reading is 30.6 mm
